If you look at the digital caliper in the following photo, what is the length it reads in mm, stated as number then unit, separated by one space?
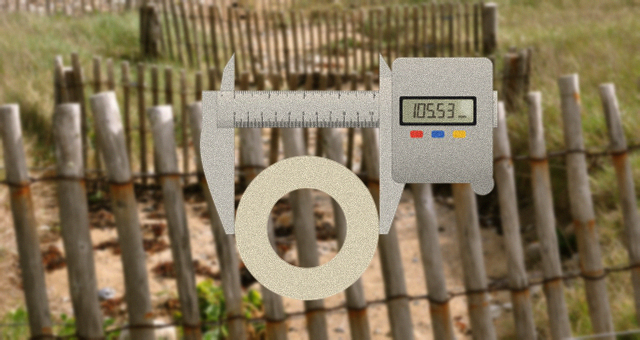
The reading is 105.53 mm
